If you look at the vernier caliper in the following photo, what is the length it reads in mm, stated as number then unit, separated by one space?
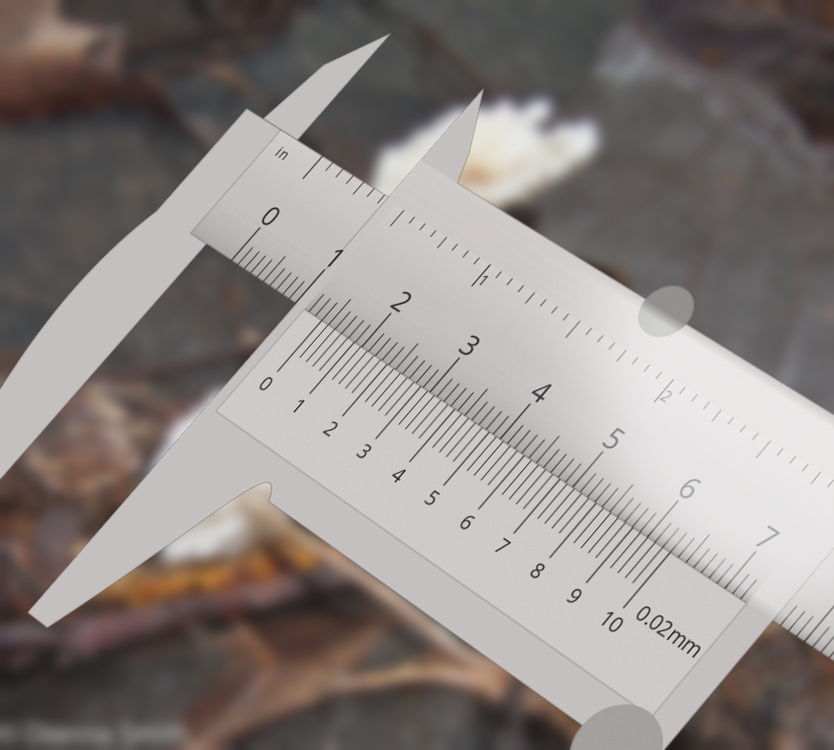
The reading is 14.0 mm
